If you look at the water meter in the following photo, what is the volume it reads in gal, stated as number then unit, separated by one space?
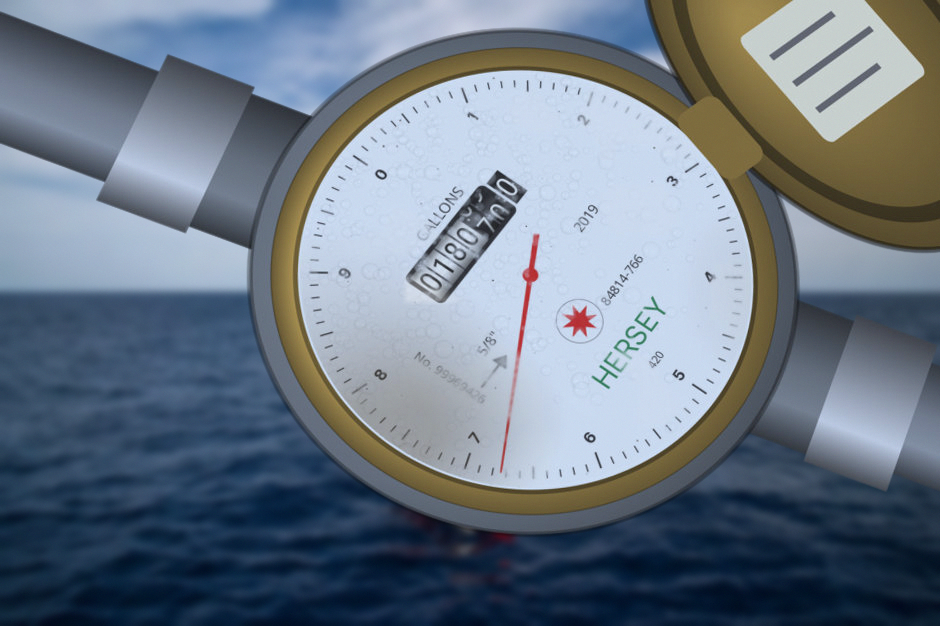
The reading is 180696.7 gal
